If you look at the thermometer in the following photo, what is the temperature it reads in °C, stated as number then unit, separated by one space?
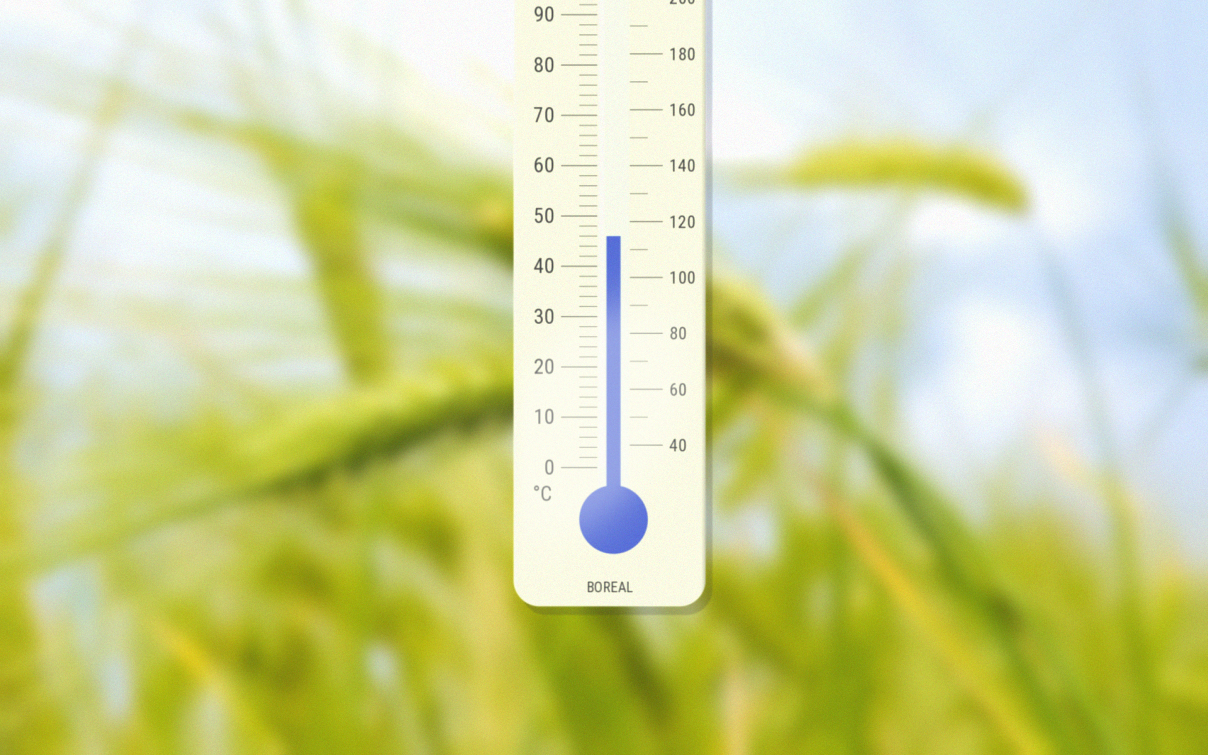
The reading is 46 °C
